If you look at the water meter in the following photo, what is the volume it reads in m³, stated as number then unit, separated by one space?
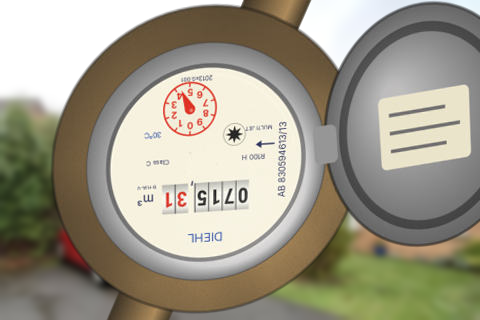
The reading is 715.314 m³
